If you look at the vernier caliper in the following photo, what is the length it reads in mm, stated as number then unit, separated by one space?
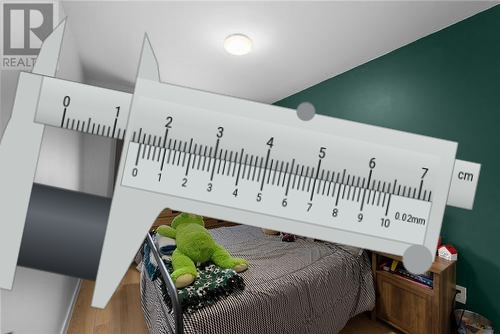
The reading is 15.5 mm
